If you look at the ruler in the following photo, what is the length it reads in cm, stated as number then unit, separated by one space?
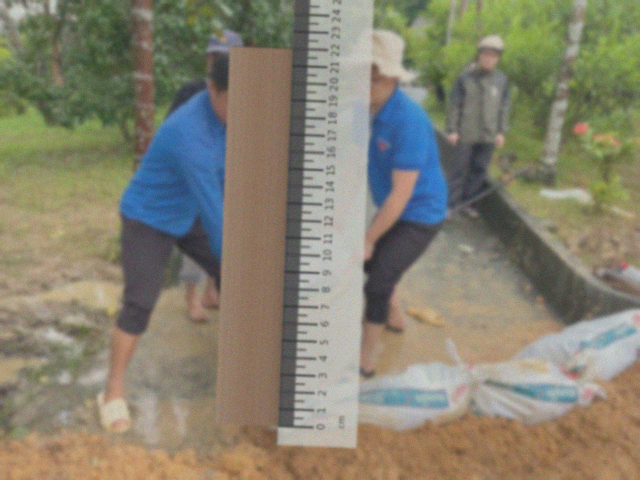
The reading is 22 cm
